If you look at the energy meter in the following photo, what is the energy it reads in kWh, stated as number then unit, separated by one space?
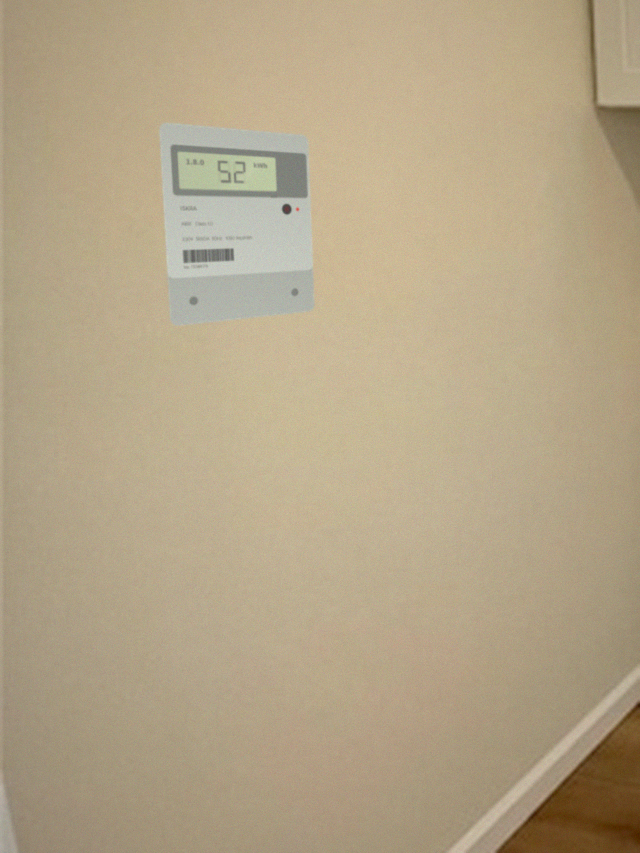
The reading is 52 kWh
